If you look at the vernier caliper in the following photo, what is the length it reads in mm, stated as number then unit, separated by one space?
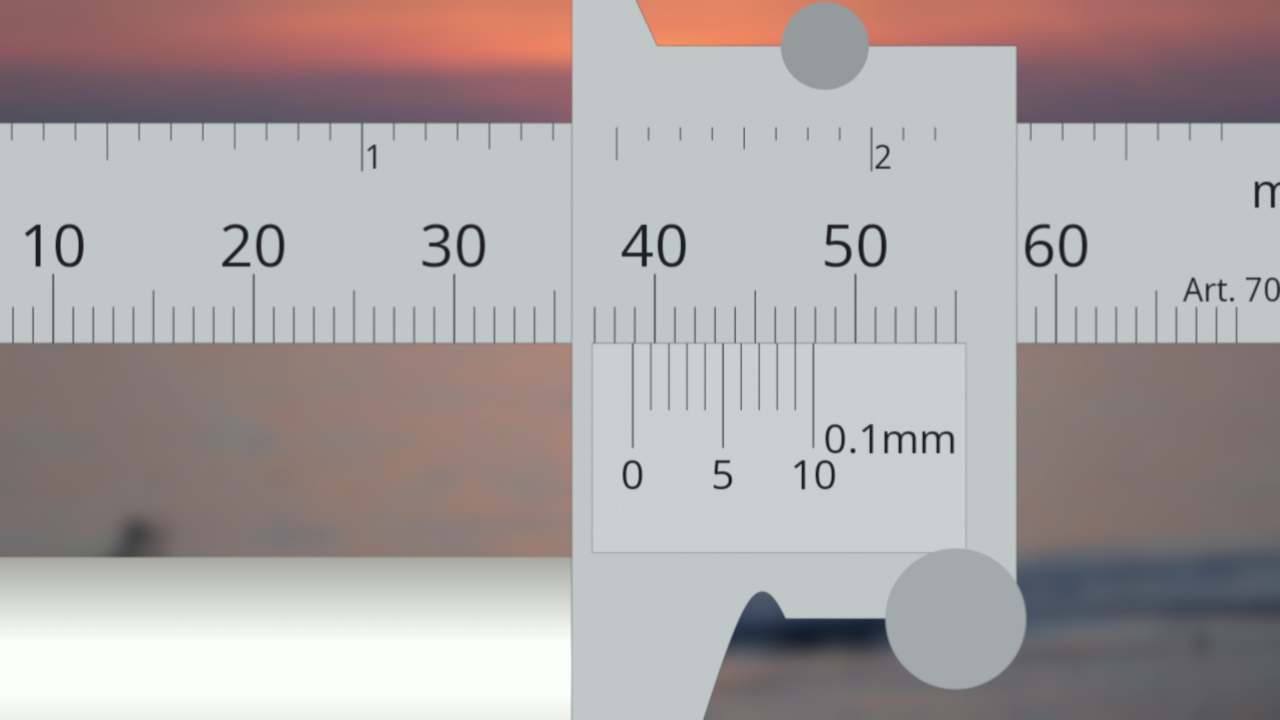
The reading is 38.9 mm
